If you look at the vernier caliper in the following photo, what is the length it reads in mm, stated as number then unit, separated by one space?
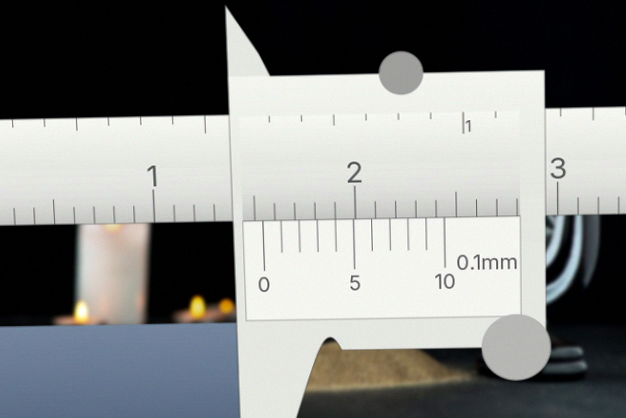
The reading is 15.4 mm
